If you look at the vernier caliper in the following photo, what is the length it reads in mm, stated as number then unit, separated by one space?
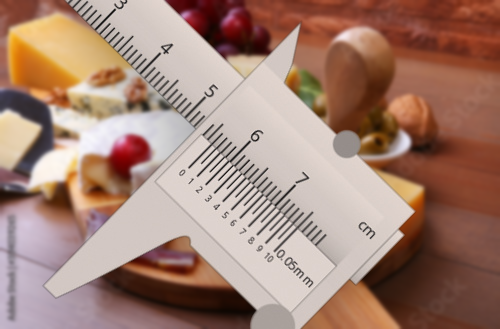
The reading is 56.0 mm
